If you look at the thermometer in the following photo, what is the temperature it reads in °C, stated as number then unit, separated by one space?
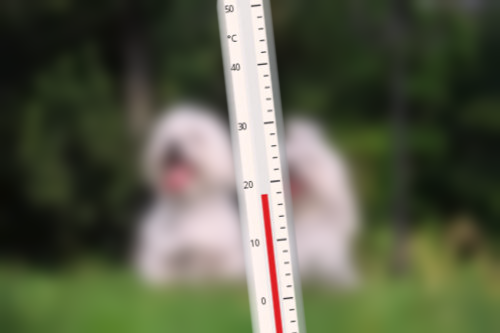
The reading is 18 °C
